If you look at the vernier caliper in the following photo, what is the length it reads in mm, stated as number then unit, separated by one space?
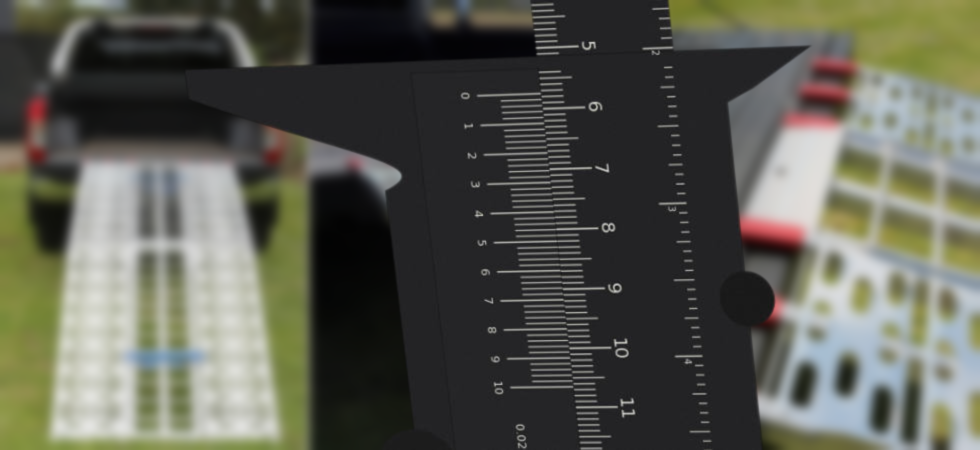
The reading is 57.5 mm
